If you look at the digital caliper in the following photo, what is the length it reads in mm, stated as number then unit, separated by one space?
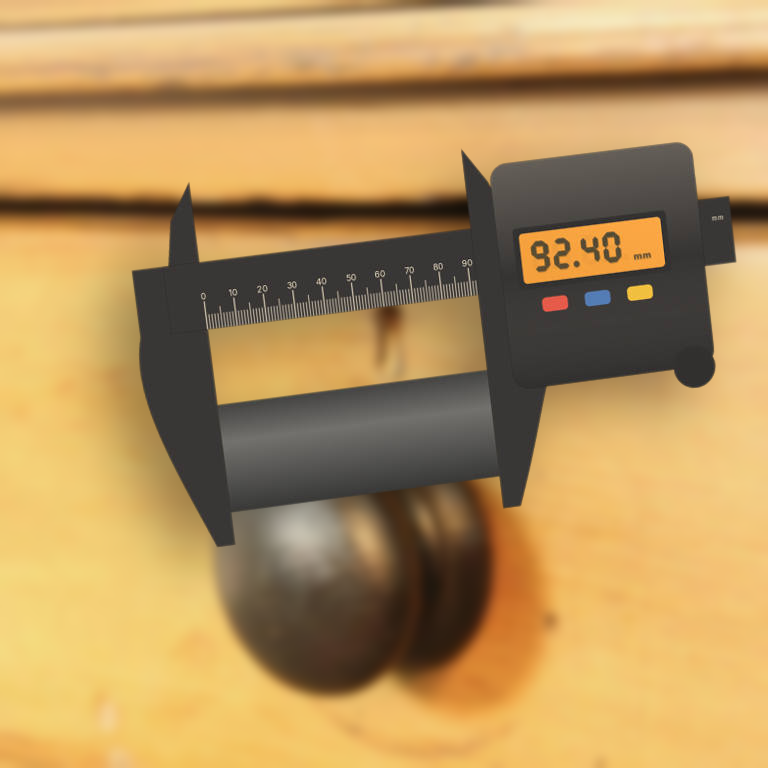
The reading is 92.40 mm
